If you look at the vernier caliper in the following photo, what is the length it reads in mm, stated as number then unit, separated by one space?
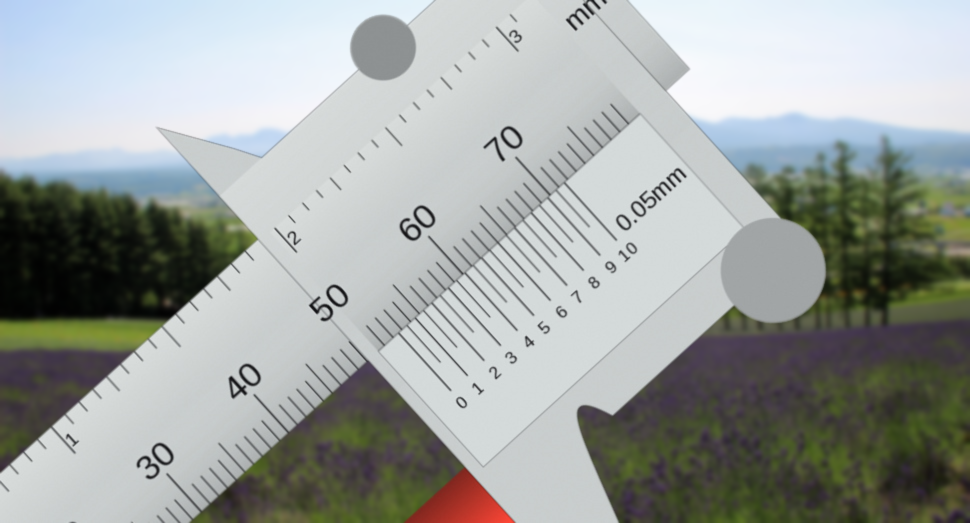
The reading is 52.6 mm
